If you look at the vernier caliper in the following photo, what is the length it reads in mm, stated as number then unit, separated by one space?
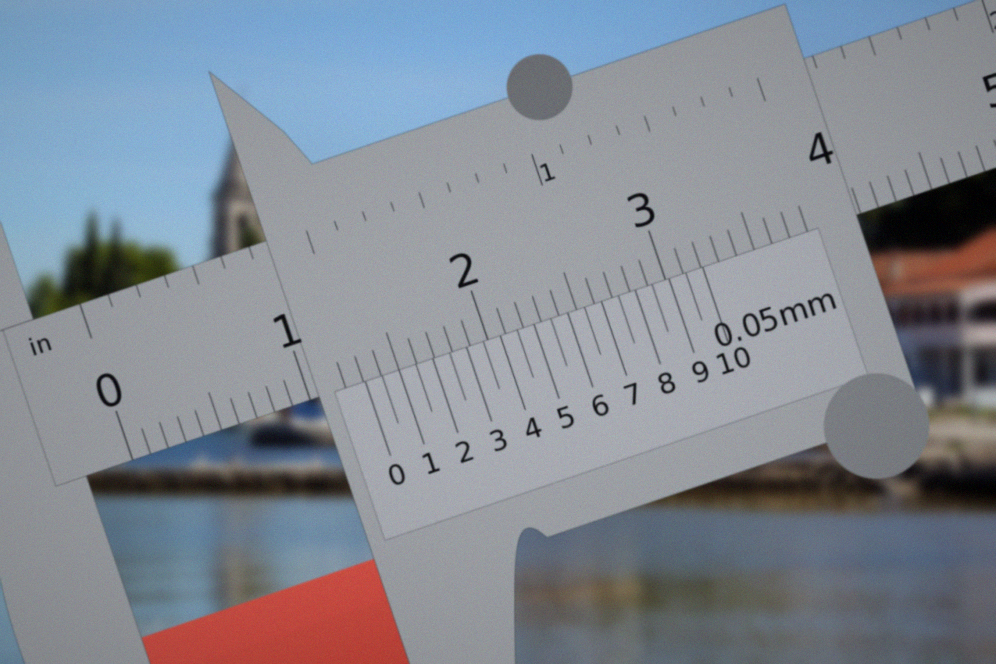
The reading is 13.1 mm
